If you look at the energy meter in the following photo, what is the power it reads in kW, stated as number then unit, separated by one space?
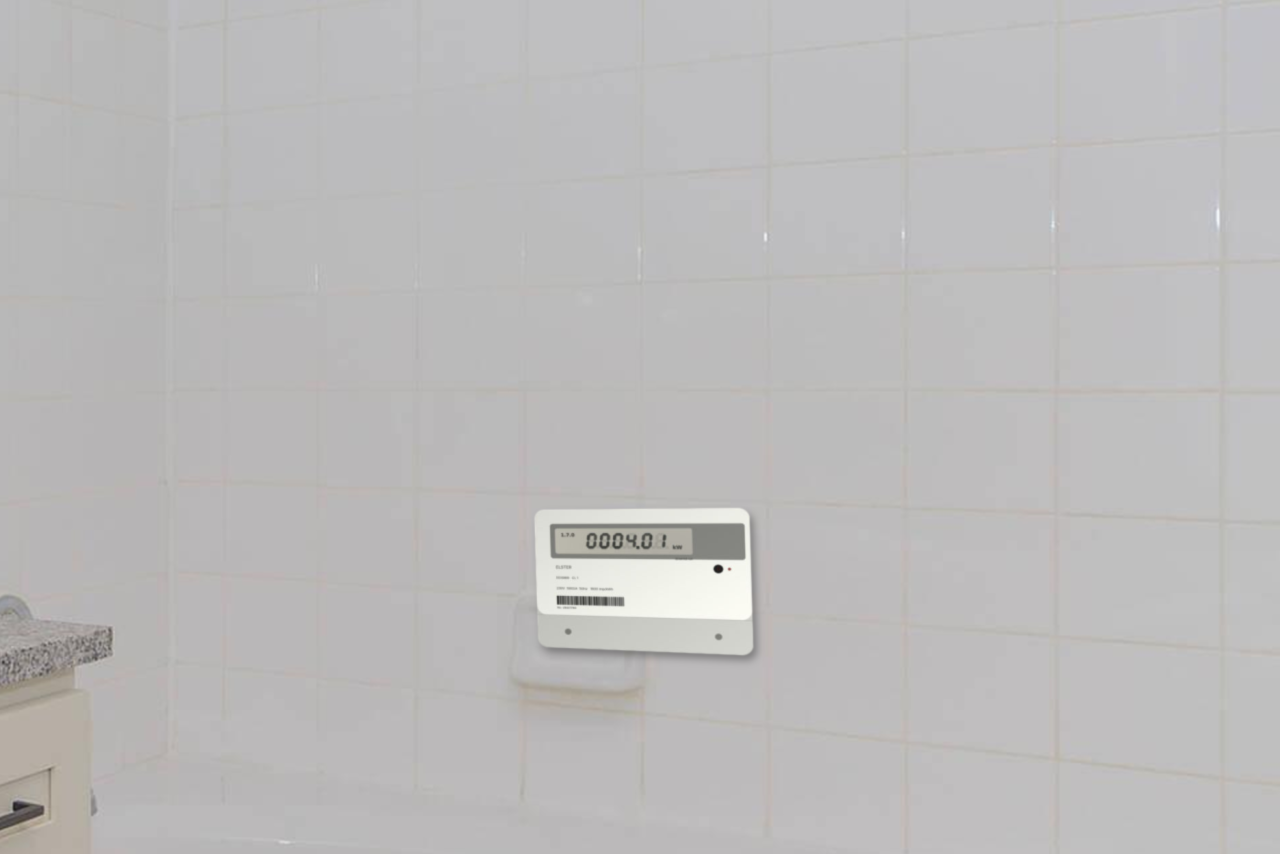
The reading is 4.01 kW
